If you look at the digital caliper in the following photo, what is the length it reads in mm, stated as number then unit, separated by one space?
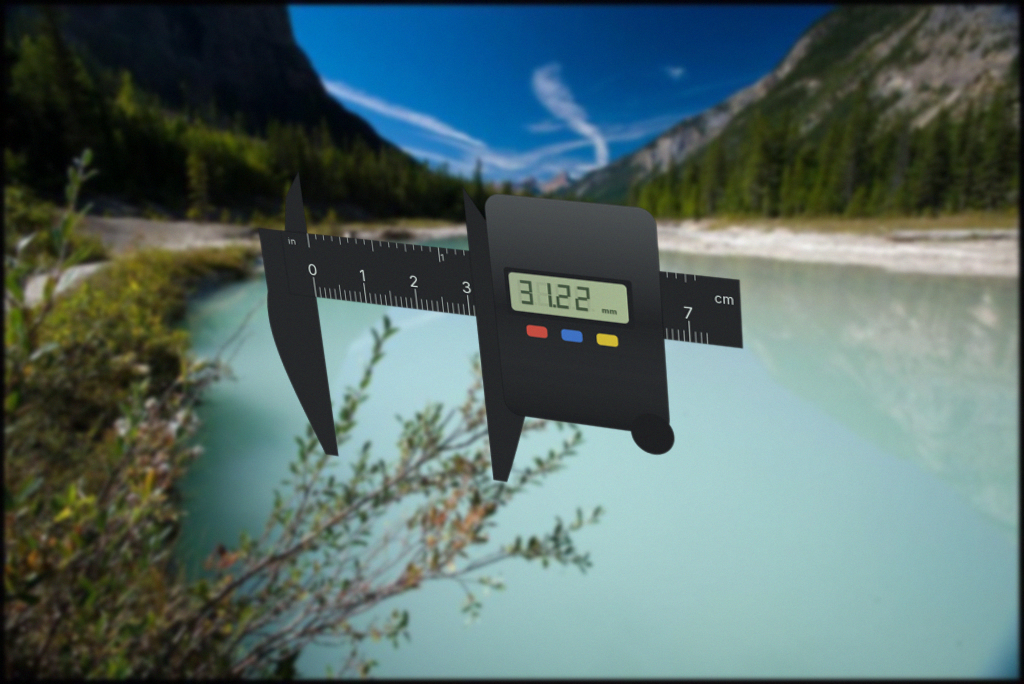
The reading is 31.22 mm
